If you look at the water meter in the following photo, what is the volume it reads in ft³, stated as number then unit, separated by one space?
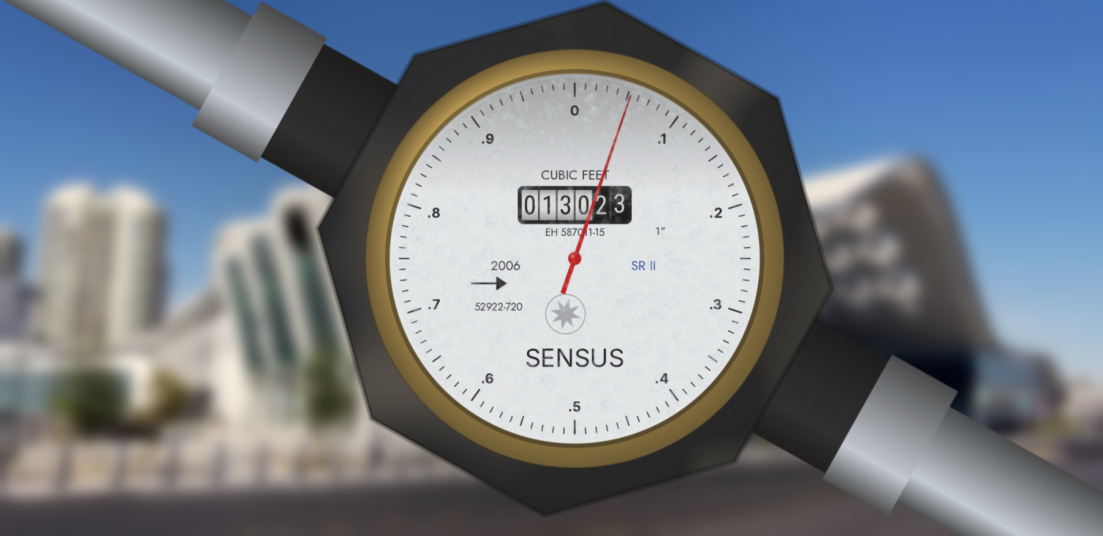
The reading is 13023.05 ft³
